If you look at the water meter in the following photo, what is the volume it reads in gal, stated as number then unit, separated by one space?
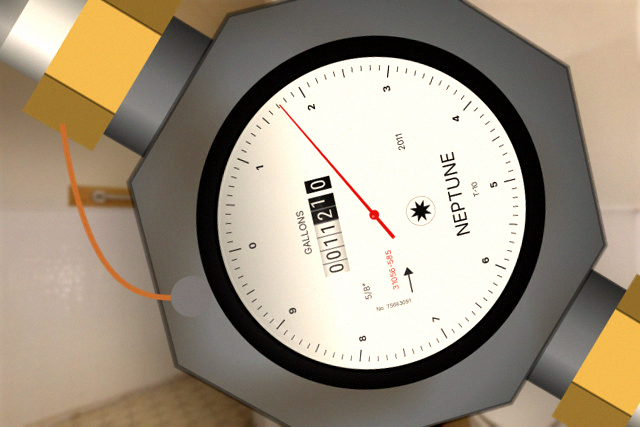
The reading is 11211.7 gal
